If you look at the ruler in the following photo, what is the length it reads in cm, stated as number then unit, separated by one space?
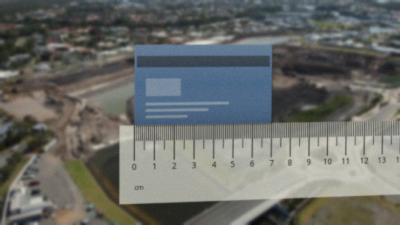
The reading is 7 cm
